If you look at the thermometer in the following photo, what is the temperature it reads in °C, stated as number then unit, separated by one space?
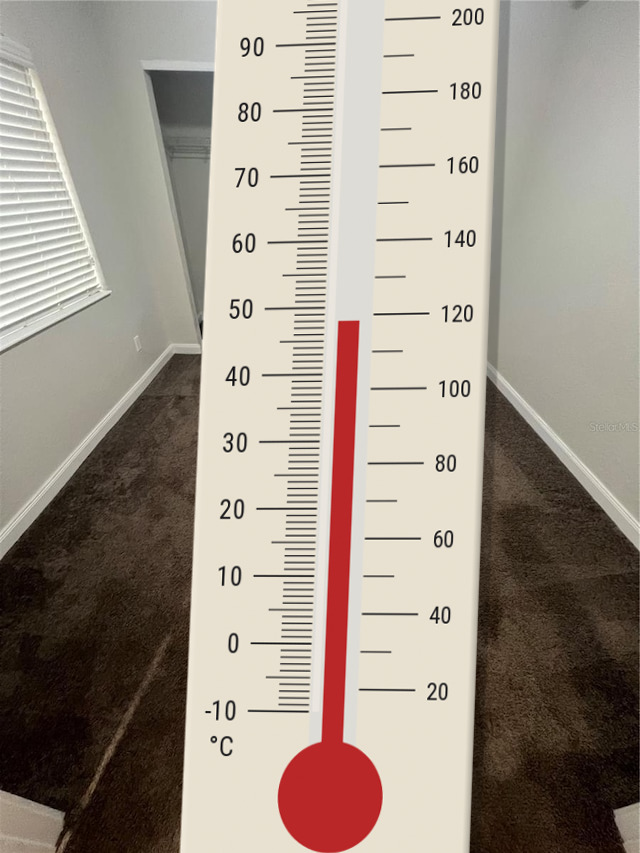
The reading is 48 °C
